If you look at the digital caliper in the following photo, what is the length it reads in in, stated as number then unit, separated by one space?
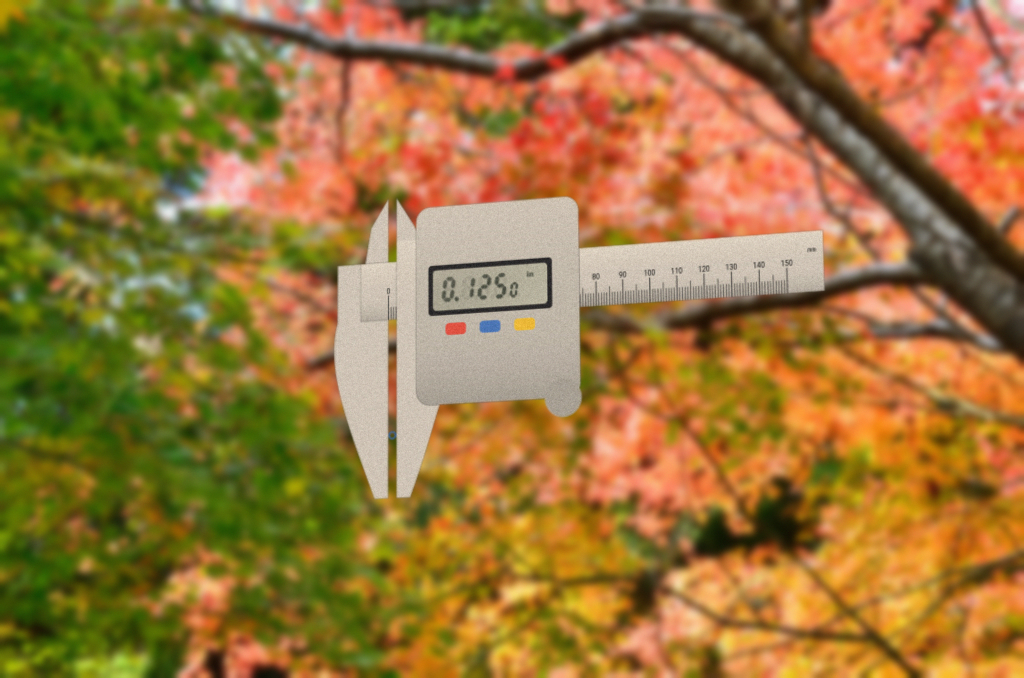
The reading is 0.1250 in
